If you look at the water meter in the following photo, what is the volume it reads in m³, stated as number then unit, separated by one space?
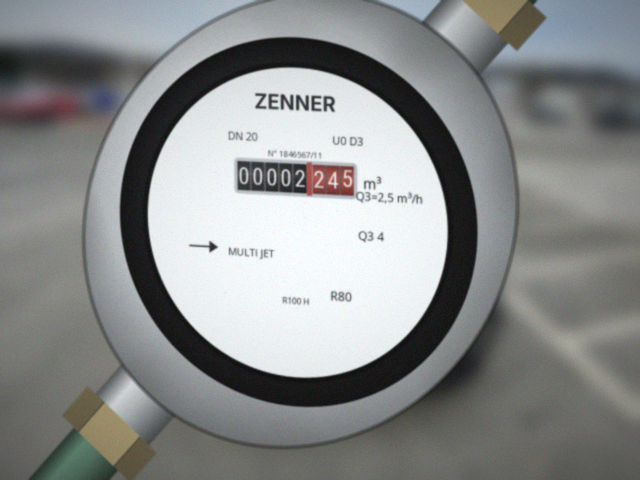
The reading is 2.245 m³
